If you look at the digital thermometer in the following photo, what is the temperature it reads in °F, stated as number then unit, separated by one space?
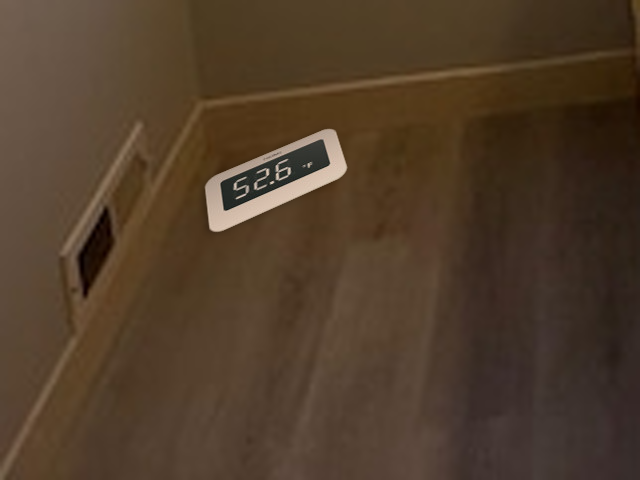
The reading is 52.6 °F
